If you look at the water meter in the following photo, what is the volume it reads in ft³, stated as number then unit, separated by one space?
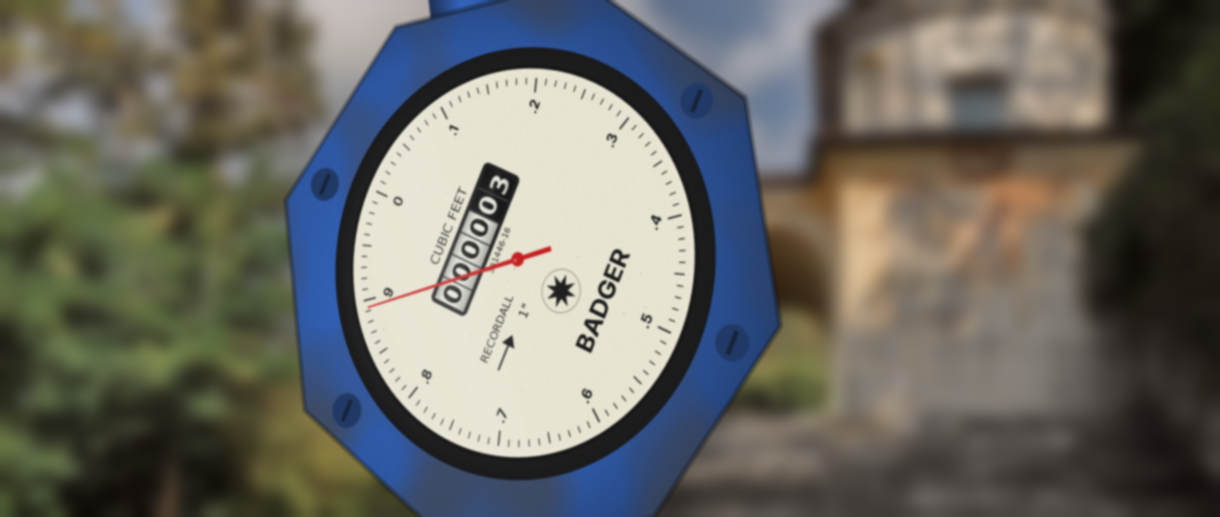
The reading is 2.89 ft³
